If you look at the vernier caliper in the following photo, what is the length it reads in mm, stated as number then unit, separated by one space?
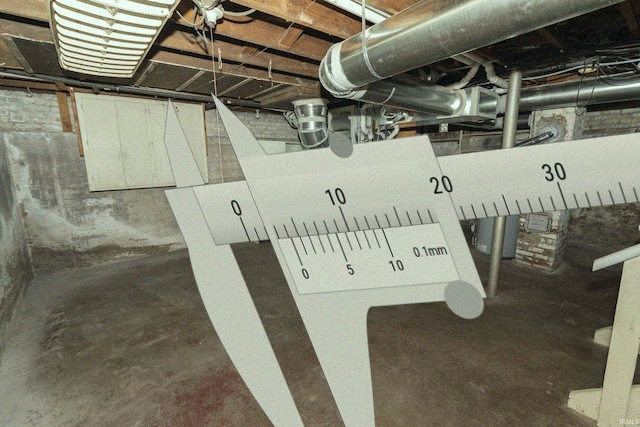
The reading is 4.2 mm
